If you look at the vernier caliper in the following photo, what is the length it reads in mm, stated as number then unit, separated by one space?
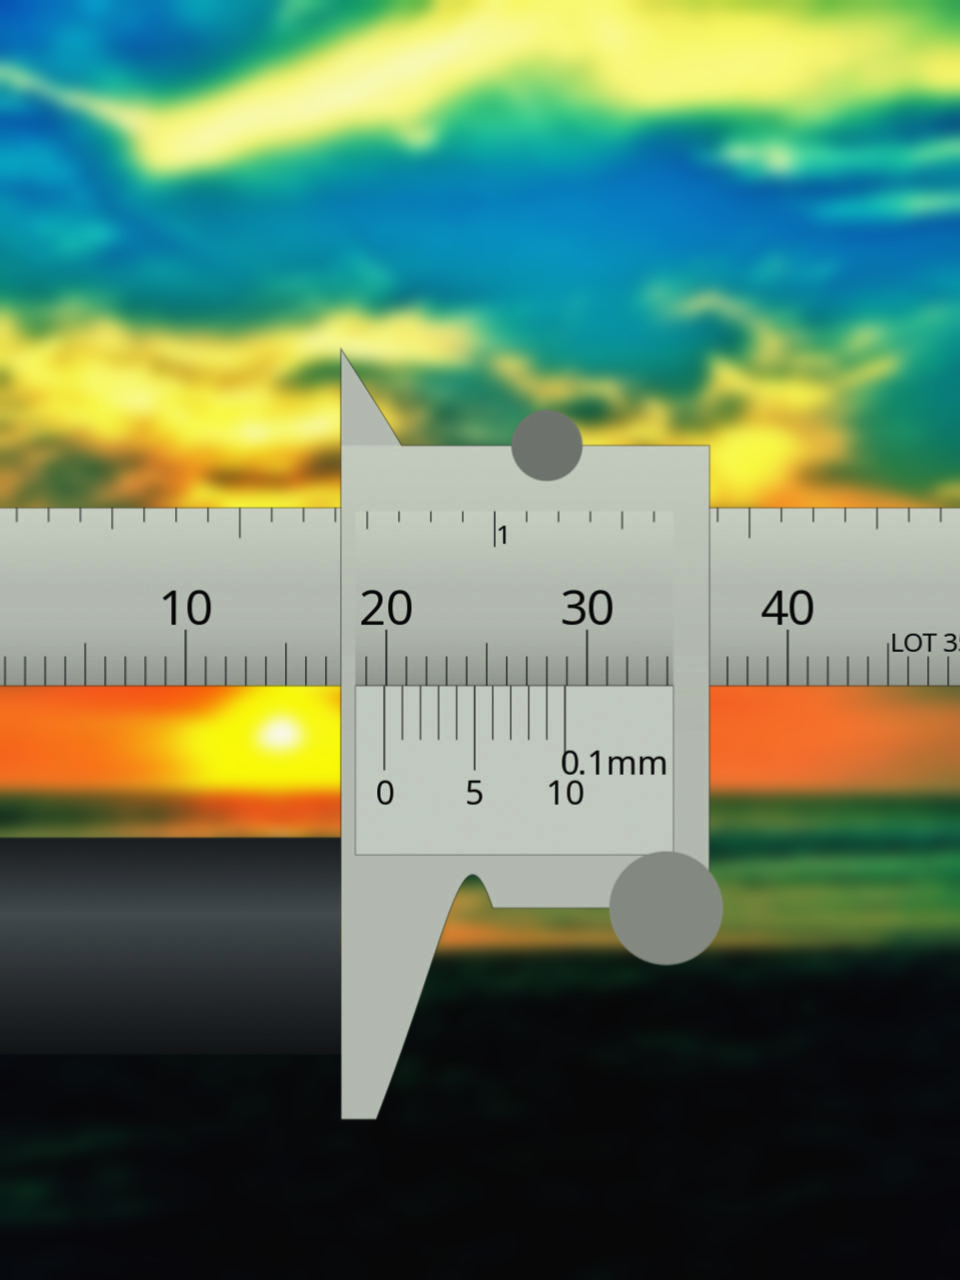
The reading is 19.9 mm
